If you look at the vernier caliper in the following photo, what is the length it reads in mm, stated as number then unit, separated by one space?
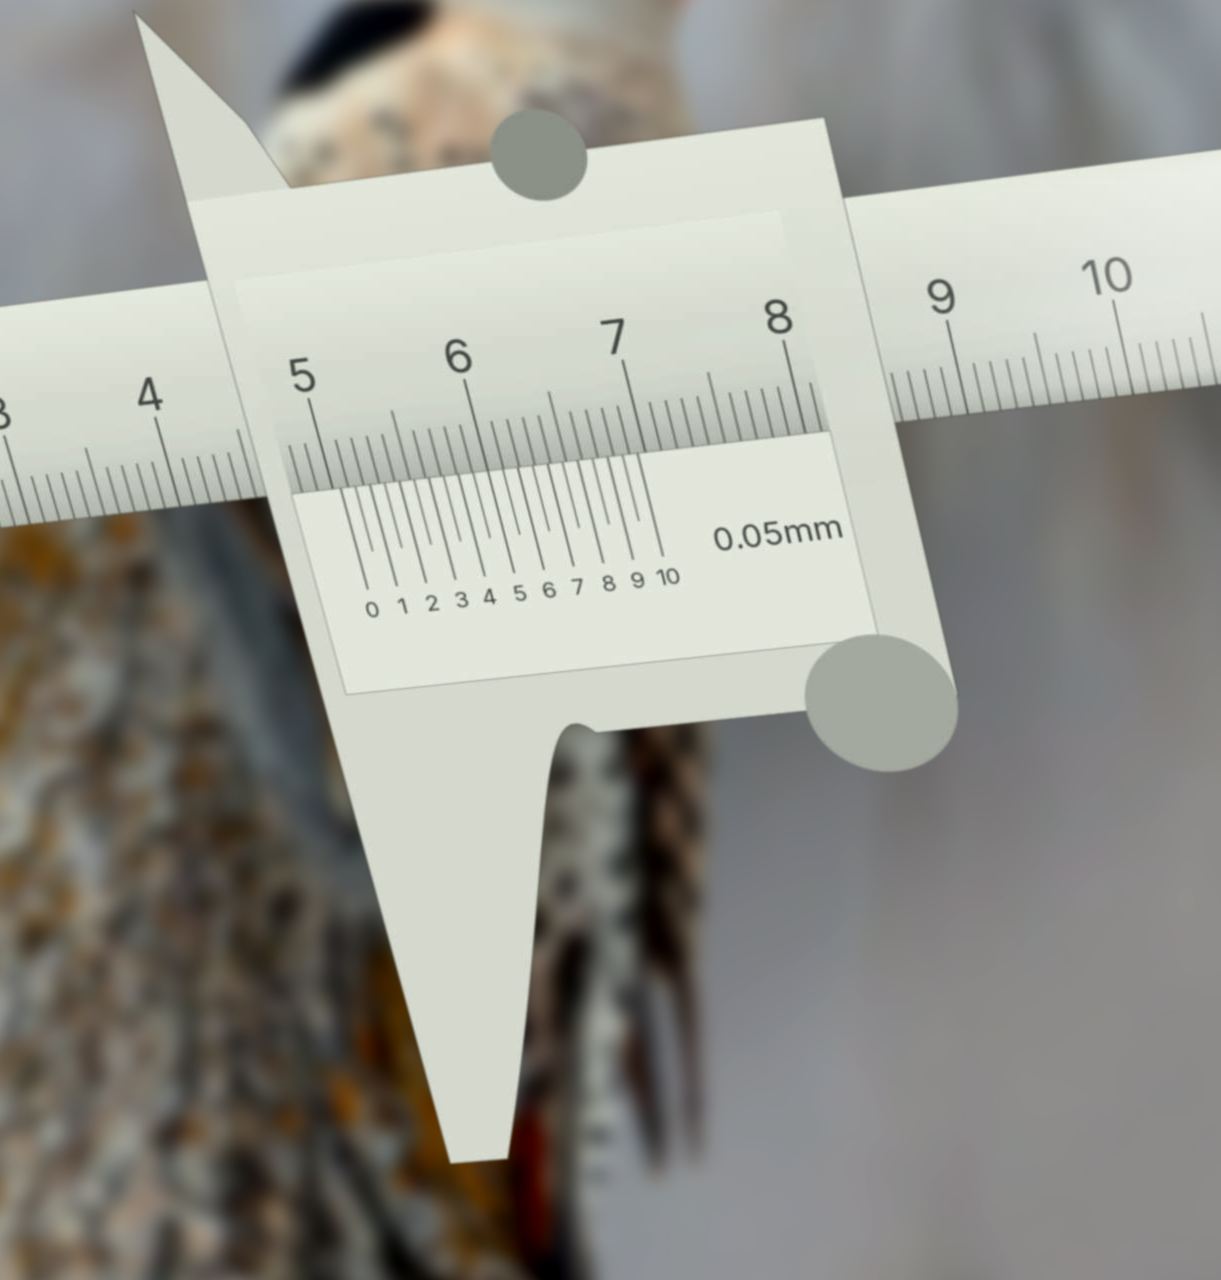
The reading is 50.5 mm
